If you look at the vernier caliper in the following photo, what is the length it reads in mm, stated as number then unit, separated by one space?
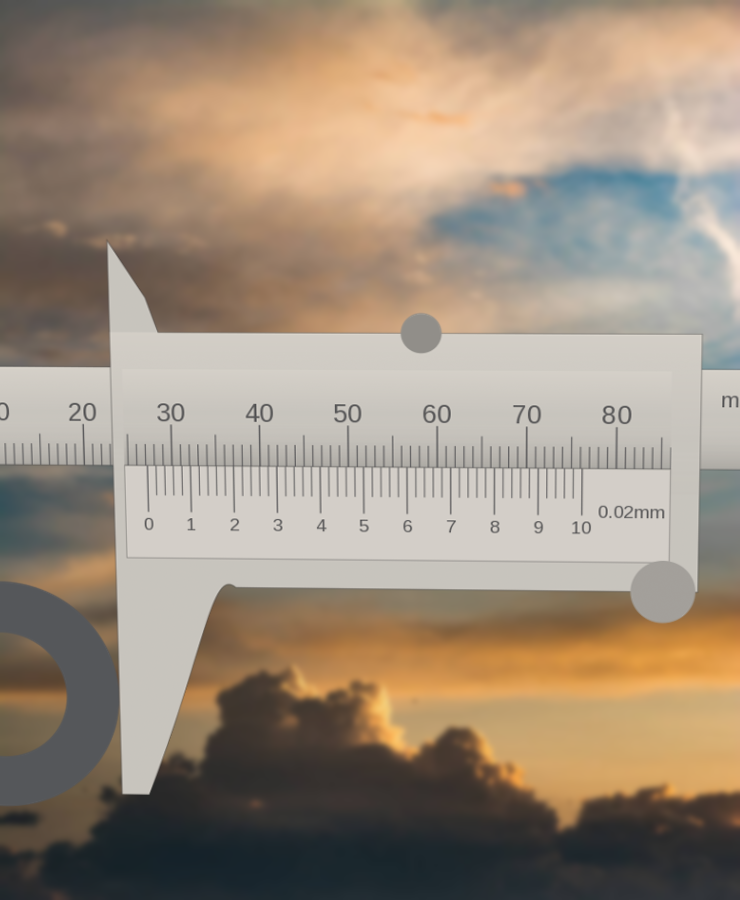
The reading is 27.2 mm
